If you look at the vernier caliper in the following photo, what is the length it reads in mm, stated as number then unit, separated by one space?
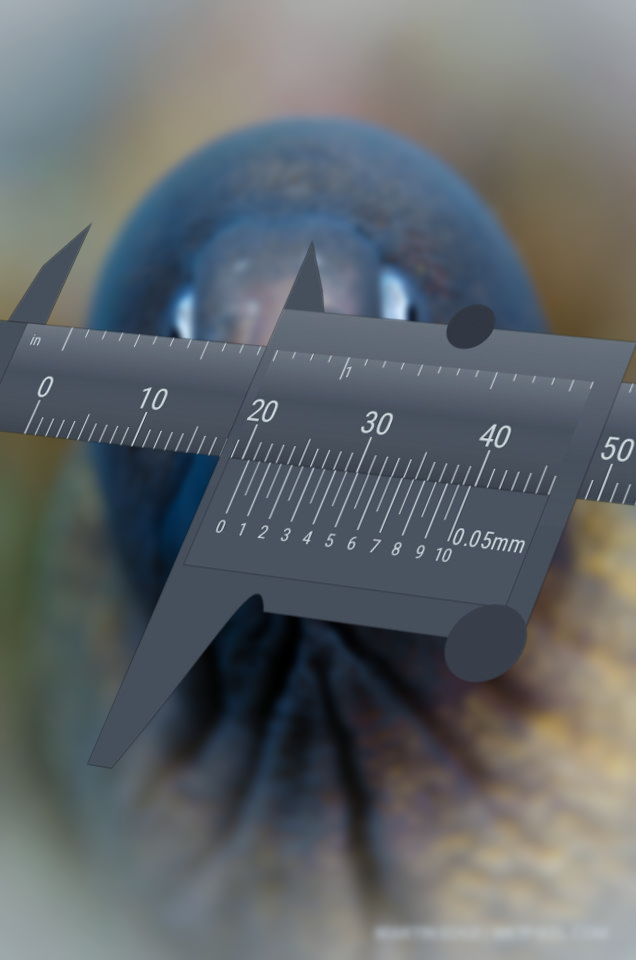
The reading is 20.6 mm
